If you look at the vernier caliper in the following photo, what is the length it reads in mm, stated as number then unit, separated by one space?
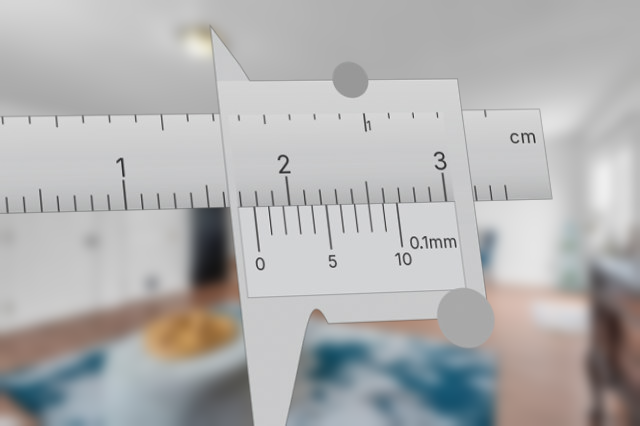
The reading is 17.8 mm
